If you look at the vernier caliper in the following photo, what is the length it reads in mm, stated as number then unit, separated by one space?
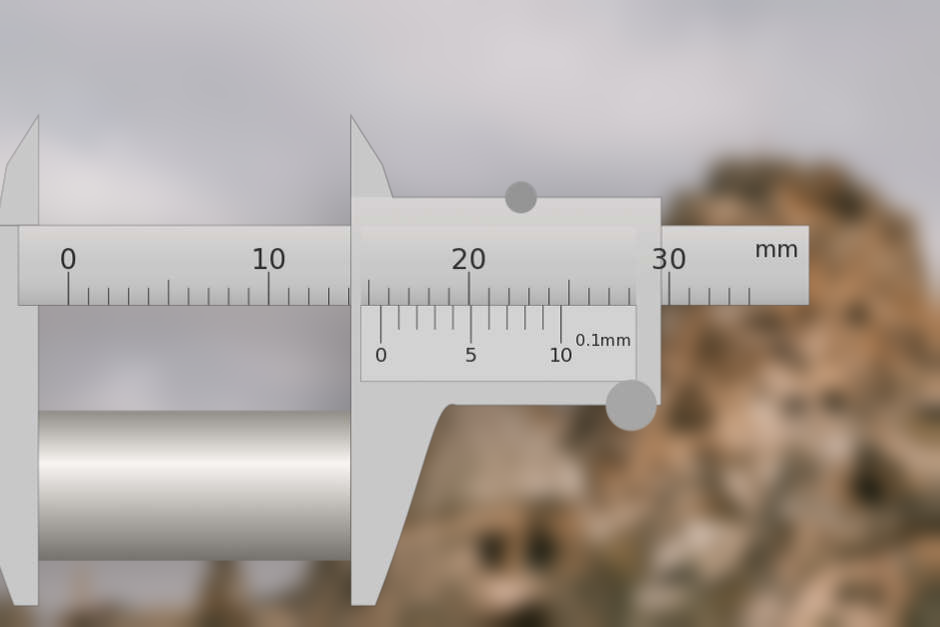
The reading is 15.6 mm
